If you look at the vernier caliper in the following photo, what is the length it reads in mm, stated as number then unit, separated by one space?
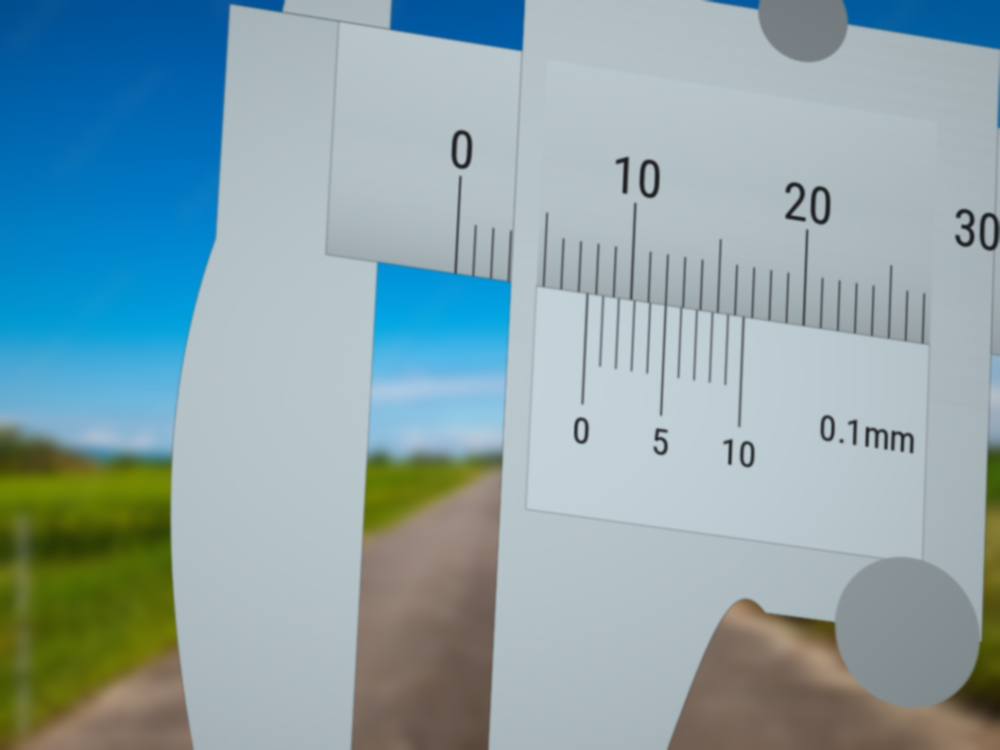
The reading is 7.5 mm
